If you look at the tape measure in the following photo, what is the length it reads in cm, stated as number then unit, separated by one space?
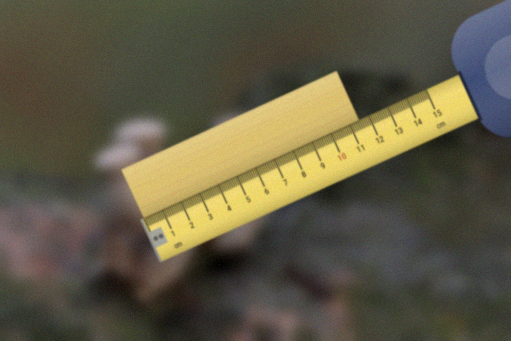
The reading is 11.5 cm
